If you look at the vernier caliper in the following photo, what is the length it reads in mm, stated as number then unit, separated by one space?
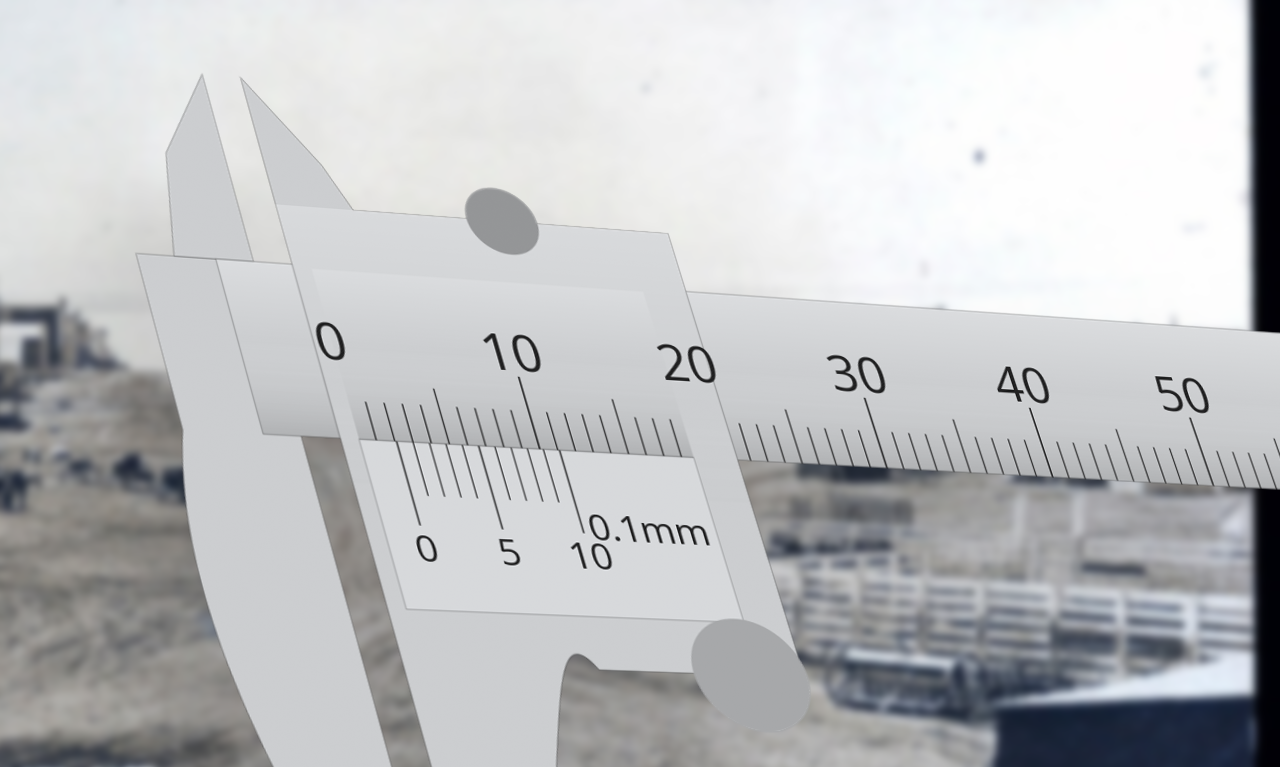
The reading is 2.1 mm
